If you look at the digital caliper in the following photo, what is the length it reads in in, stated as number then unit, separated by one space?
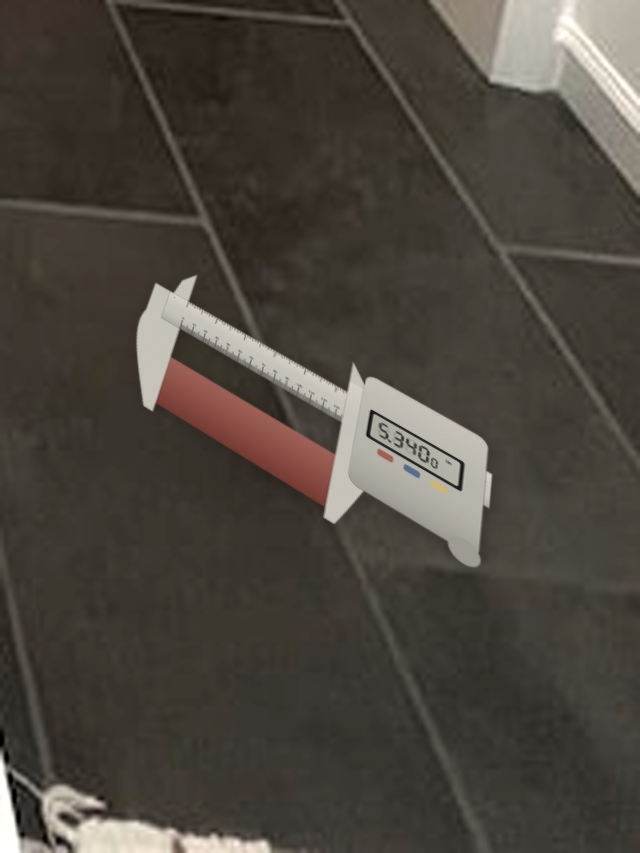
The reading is 5.3400 in
